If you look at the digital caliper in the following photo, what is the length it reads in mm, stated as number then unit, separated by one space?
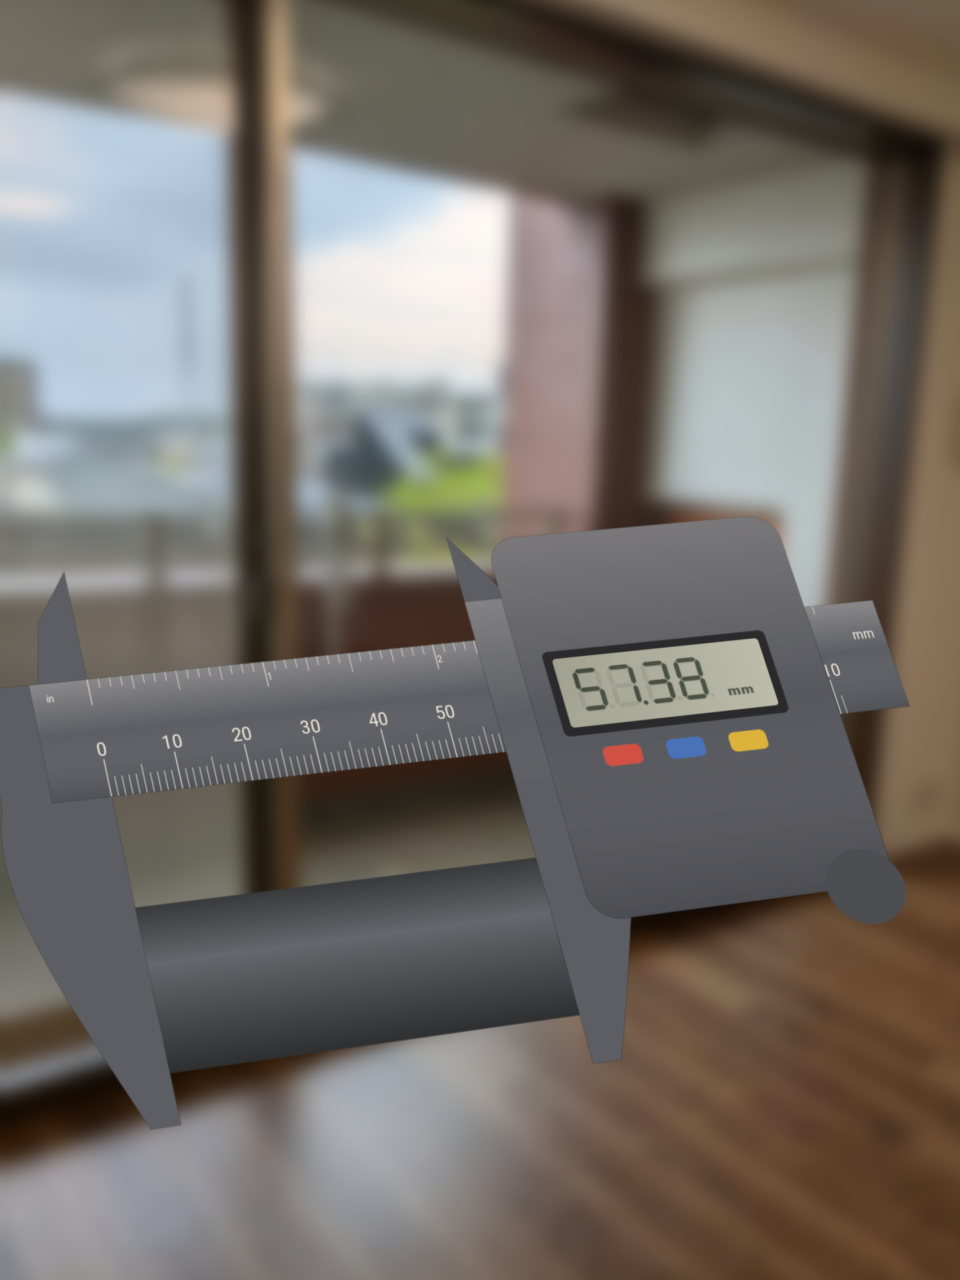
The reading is 57.38 mm
